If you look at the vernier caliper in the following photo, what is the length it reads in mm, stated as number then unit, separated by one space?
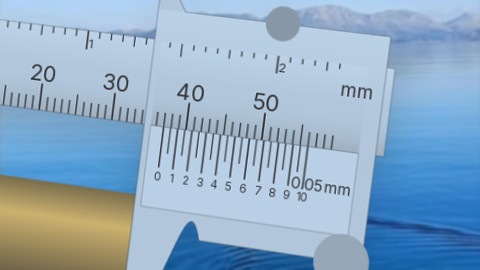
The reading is 37.0 mm
